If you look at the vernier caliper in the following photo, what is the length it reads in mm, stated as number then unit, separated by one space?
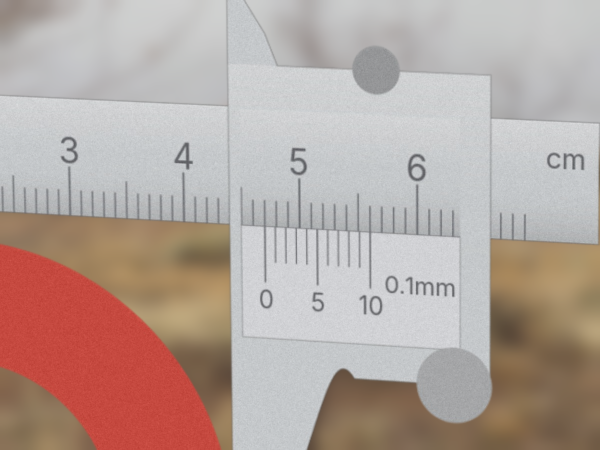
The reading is 47.0 mm
